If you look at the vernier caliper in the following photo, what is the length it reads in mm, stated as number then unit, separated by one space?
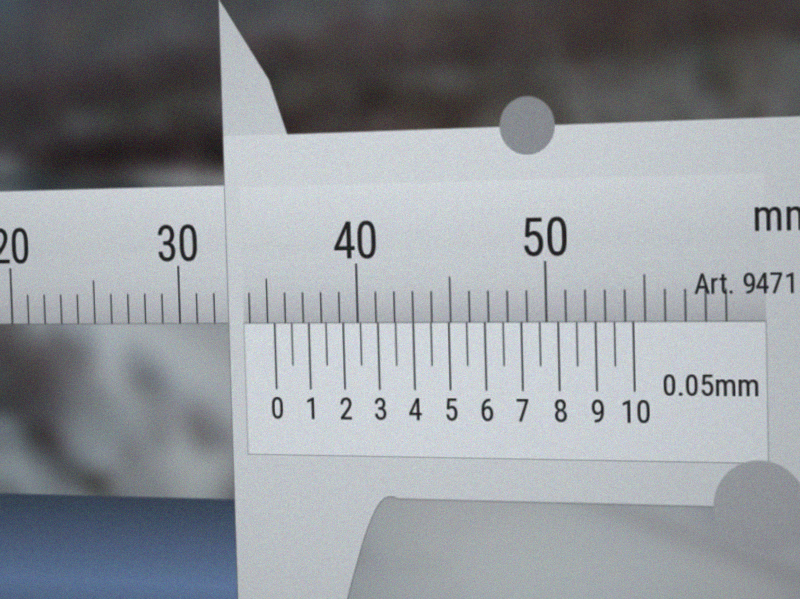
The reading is 35.4 mm
